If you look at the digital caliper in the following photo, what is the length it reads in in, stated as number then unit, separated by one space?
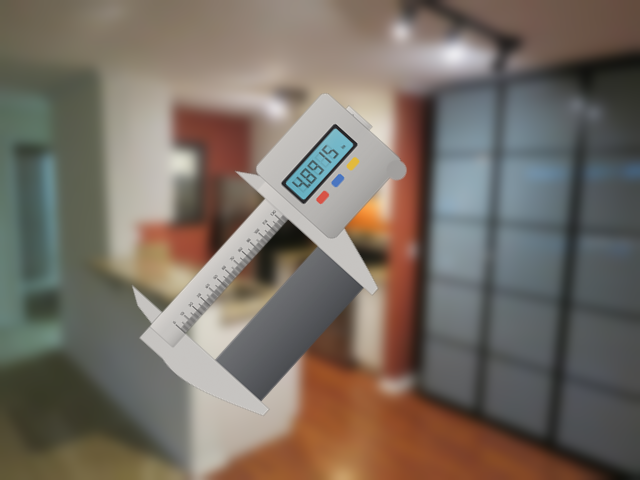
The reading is 4.8915 in
